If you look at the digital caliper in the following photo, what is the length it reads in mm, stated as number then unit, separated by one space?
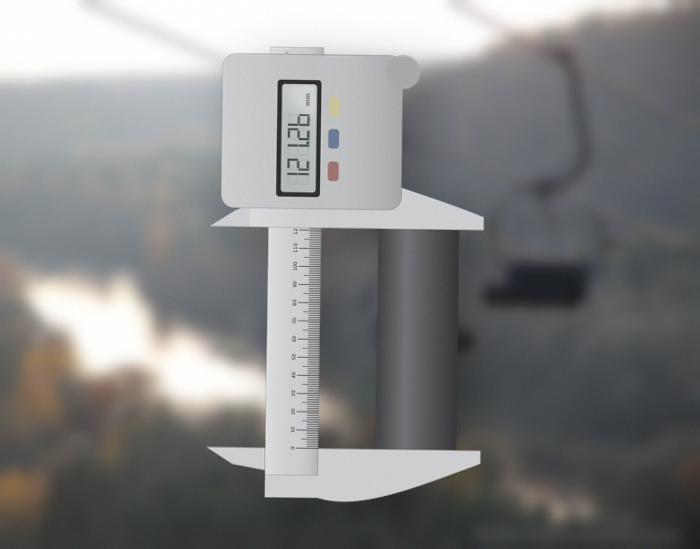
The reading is 121.26 mm
